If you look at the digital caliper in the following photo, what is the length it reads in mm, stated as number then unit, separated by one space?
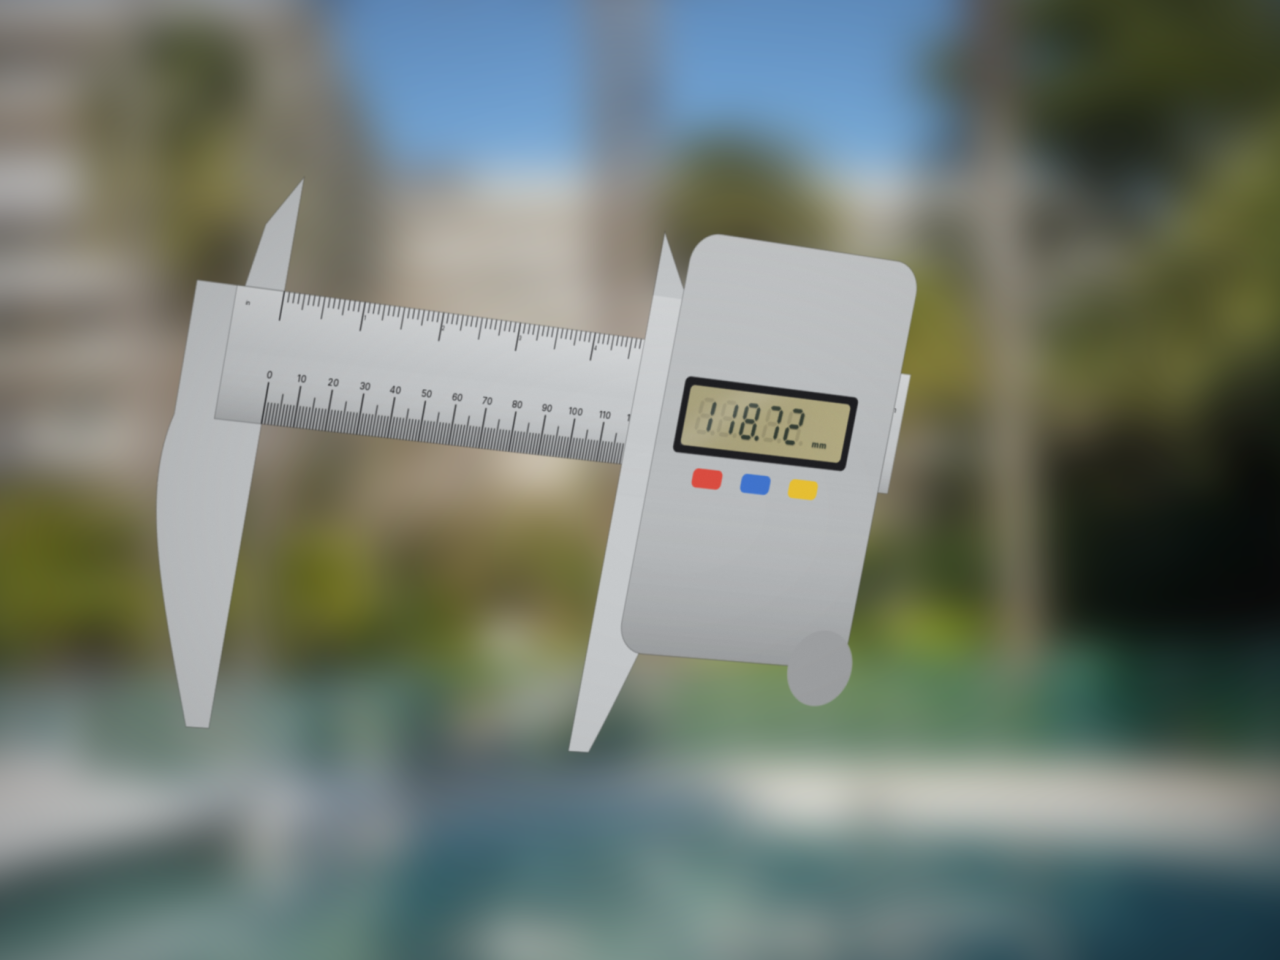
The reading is 118.72 mm
